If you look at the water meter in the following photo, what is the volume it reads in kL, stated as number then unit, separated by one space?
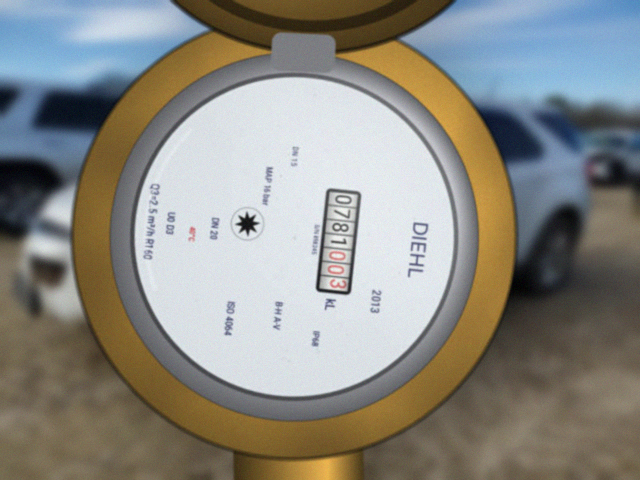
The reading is 781.003 kL
